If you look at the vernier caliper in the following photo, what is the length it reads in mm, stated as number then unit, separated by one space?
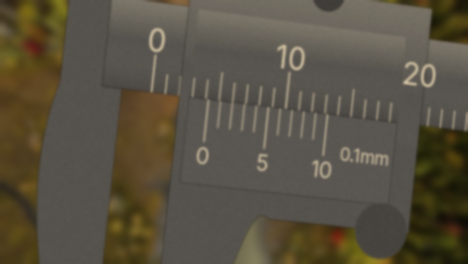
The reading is 4.2 mm
